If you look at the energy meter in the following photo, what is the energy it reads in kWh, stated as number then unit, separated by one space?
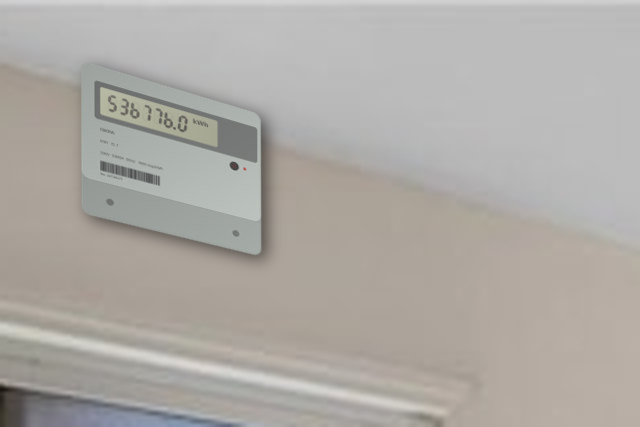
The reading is 536776.0 kWh
